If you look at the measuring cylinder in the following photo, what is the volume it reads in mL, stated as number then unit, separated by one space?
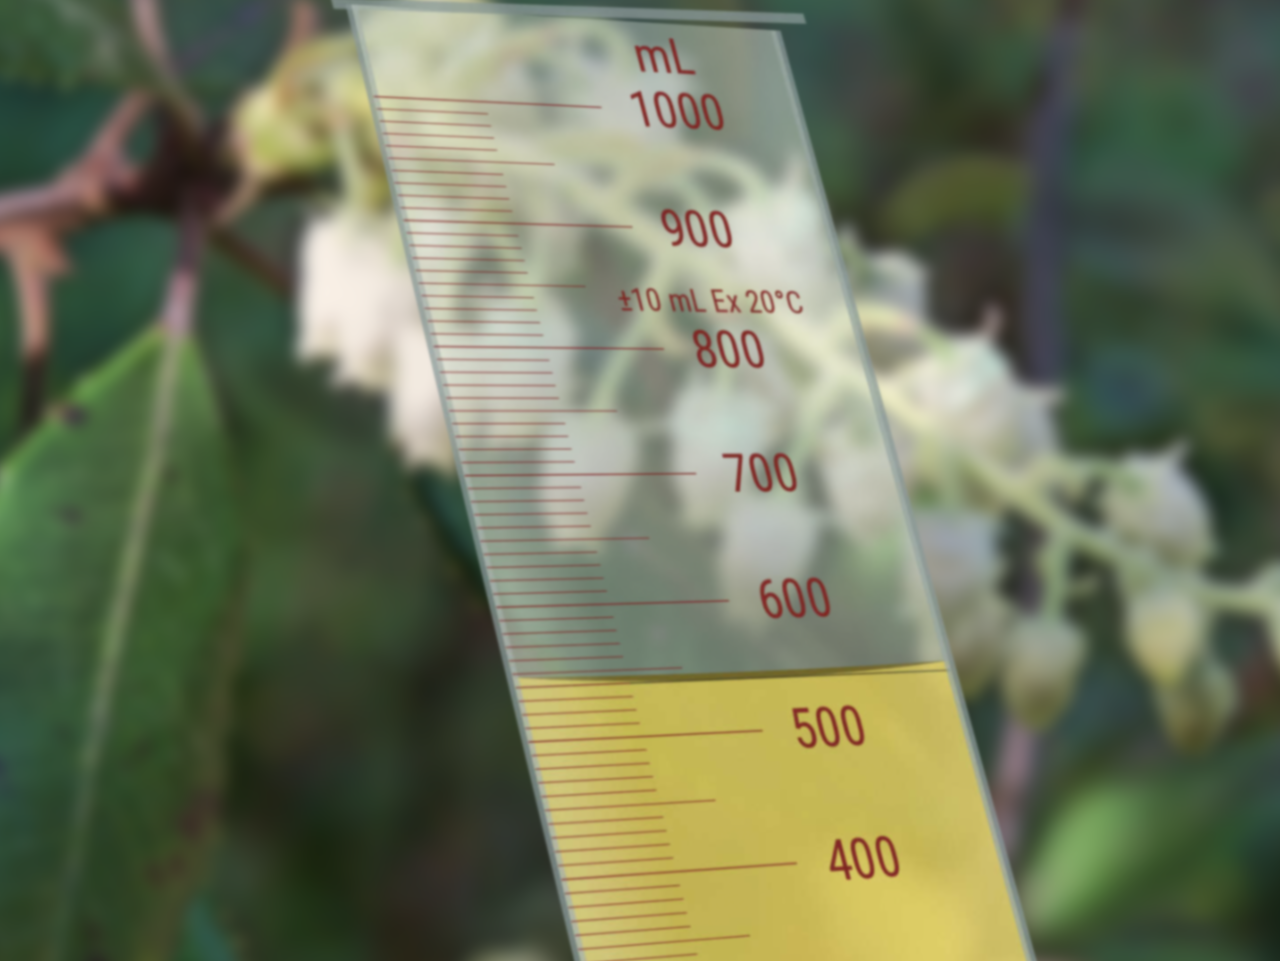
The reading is 540 mL
